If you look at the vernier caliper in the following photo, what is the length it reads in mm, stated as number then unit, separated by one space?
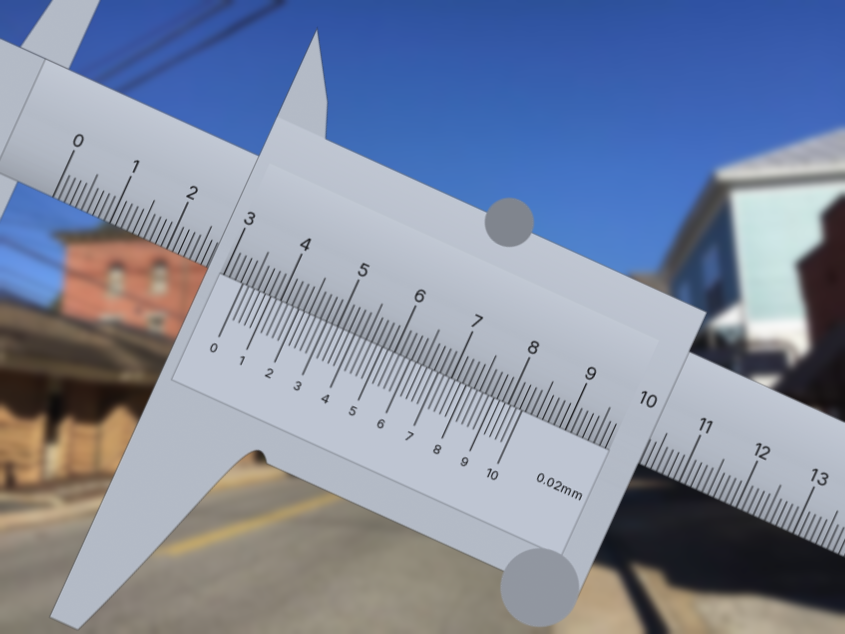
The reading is 33.4 mm
